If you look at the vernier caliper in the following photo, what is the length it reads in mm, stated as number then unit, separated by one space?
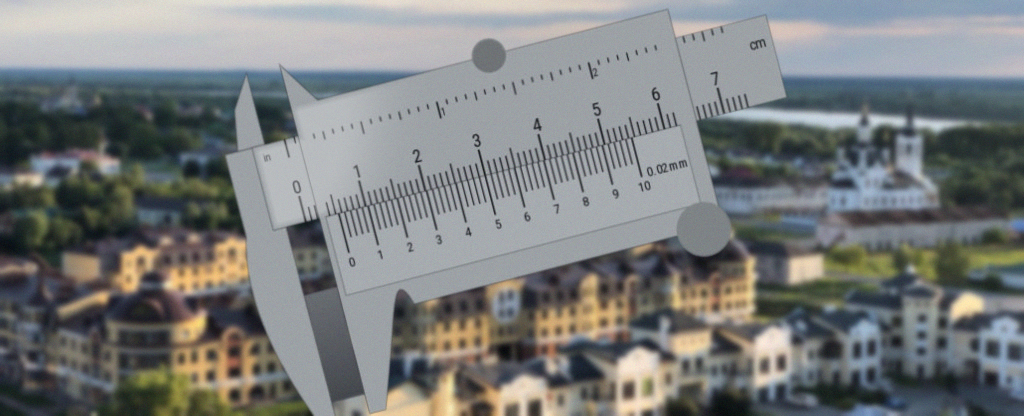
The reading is 5.5 mm
